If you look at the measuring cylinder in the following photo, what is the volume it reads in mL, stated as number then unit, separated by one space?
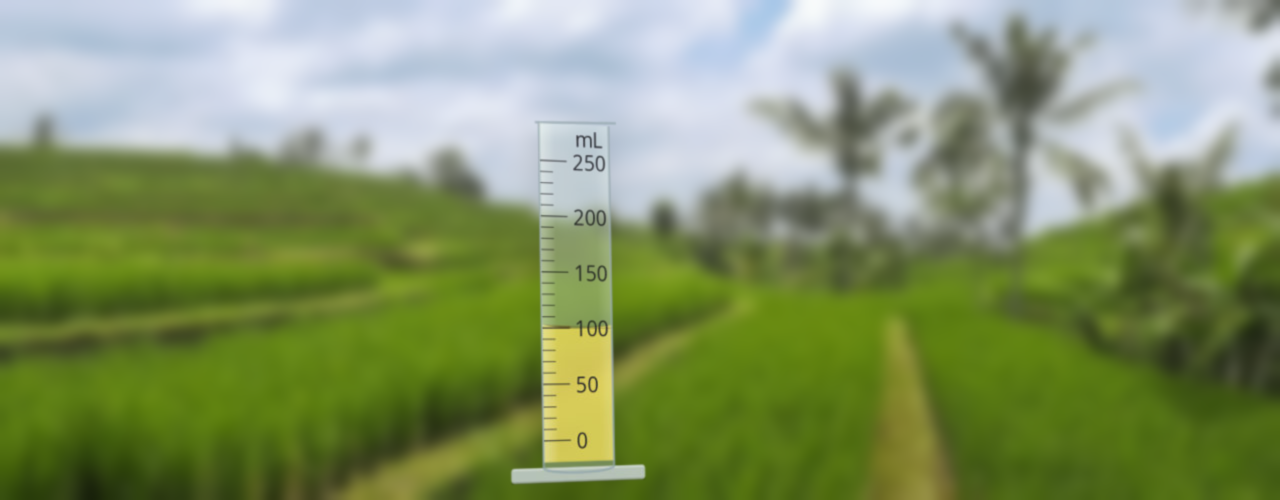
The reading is 100 mL
